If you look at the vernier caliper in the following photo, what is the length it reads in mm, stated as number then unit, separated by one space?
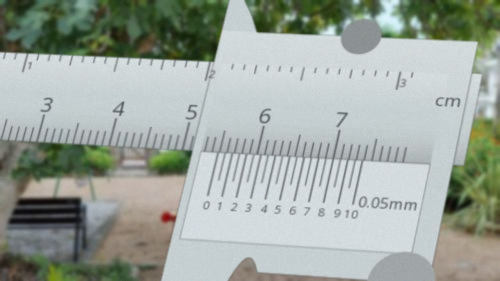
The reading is 54.8 mm
